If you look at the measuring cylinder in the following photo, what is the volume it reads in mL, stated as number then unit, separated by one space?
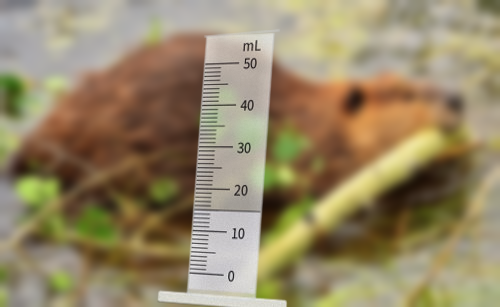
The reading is 15 mL
